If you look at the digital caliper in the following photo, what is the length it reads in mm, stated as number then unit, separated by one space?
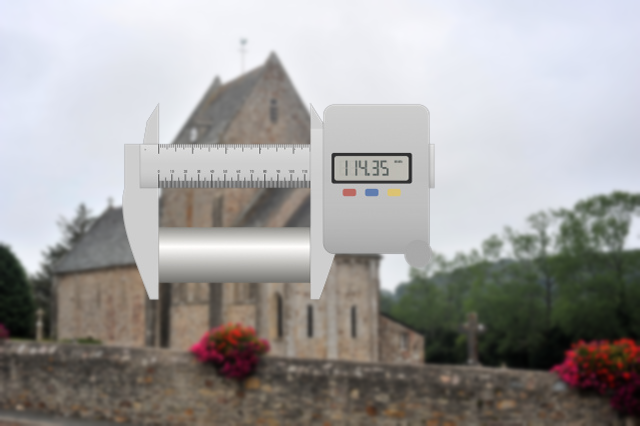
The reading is 114.35 mm
